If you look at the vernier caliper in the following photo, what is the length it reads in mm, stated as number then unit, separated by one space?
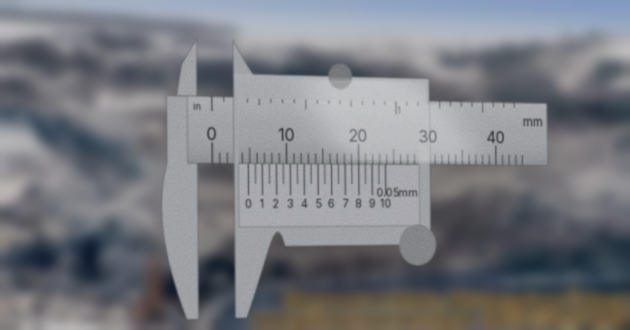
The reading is 4.8 mm
